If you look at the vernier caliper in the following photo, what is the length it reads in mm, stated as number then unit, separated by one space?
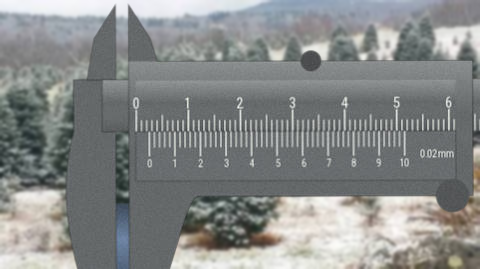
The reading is 2.5 mm
